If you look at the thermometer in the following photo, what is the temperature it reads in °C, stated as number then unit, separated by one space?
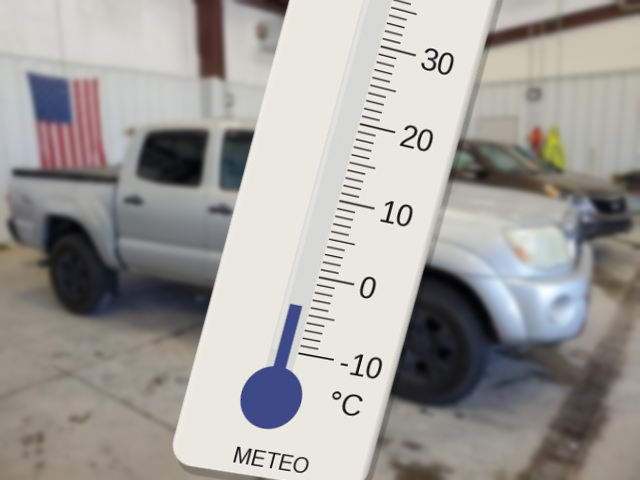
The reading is -4 °C
